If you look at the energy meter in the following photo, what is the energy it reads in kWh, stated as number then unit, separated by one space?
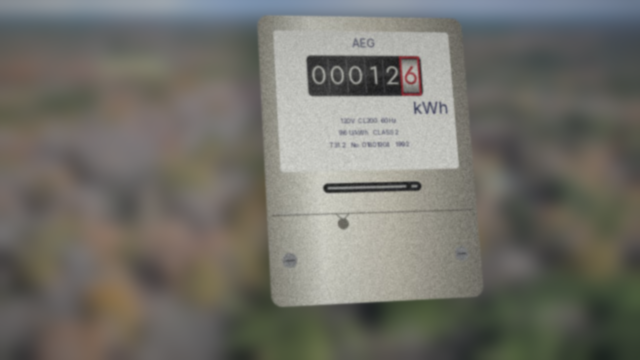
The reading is 12.6 kWh
